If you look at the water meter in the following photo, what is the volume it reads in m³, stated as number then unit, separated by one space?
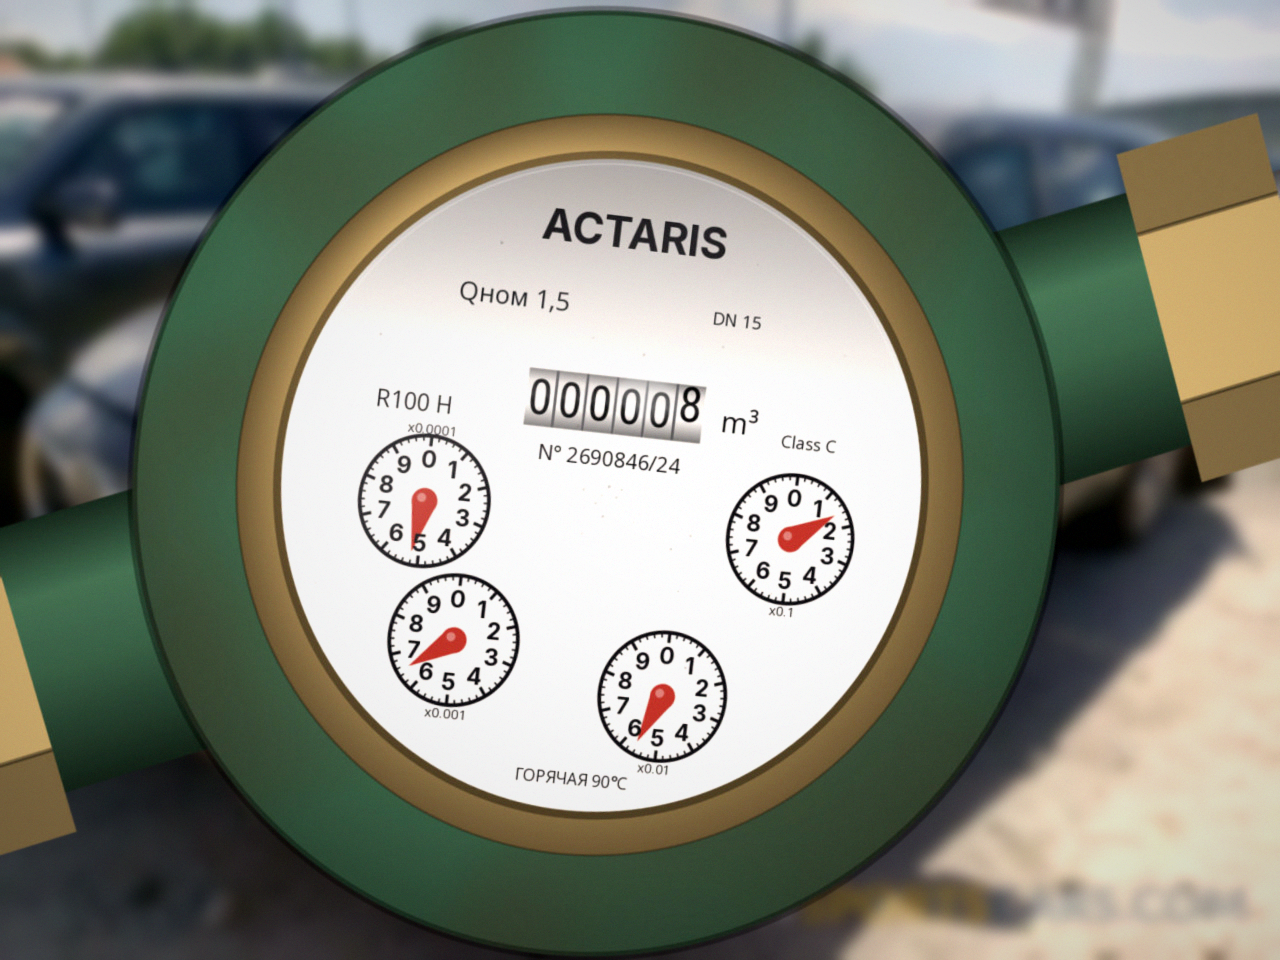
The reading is 8.1565 m³
